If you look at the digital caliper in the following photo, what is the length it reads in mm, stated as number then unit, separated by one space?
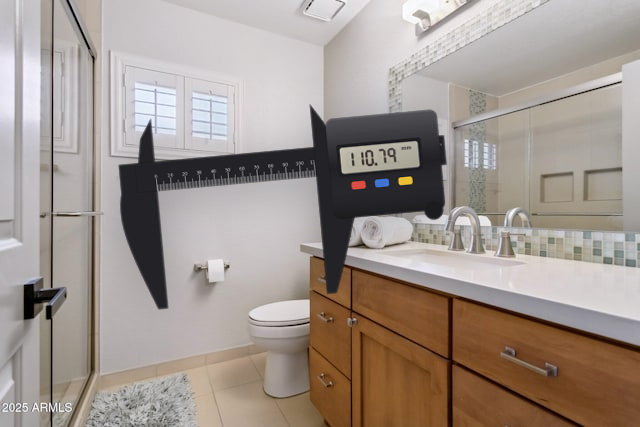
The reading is 110.79 mm
